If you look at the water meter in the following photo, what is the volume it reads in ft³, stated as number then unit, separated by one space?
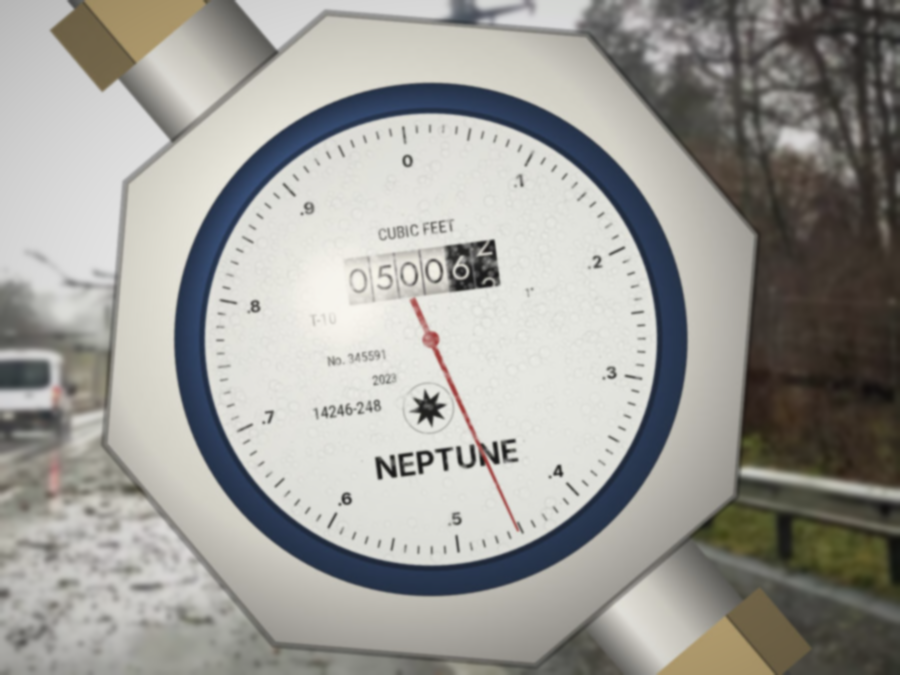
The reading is 50062.45 ft³
